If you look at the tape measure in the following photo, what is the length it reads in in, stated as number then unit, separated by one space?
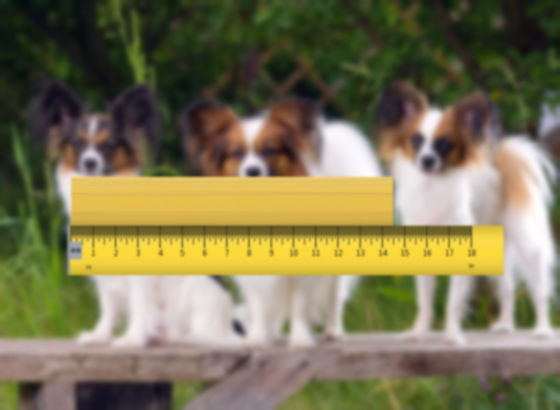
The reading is 14.5 in
